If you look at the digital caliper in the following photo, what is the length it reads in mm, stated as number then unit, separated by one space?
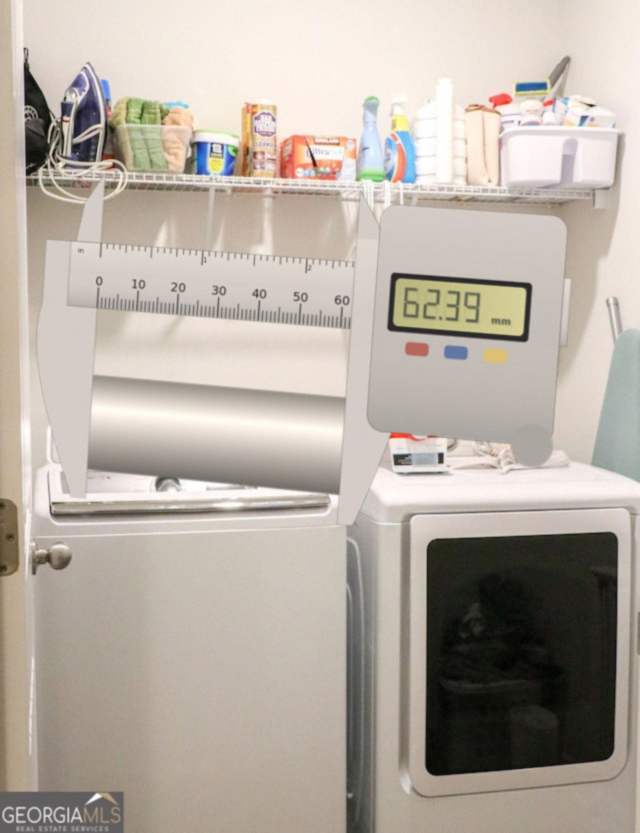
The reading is 62.39 mm
